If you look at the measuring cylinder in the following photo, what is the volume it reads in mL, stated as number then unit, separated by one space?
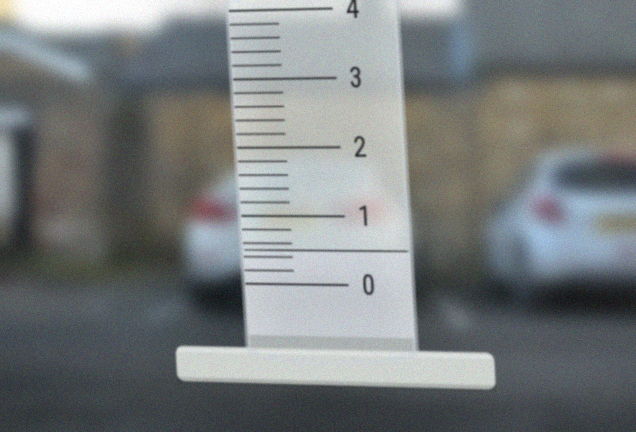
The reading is 0.5 mL
